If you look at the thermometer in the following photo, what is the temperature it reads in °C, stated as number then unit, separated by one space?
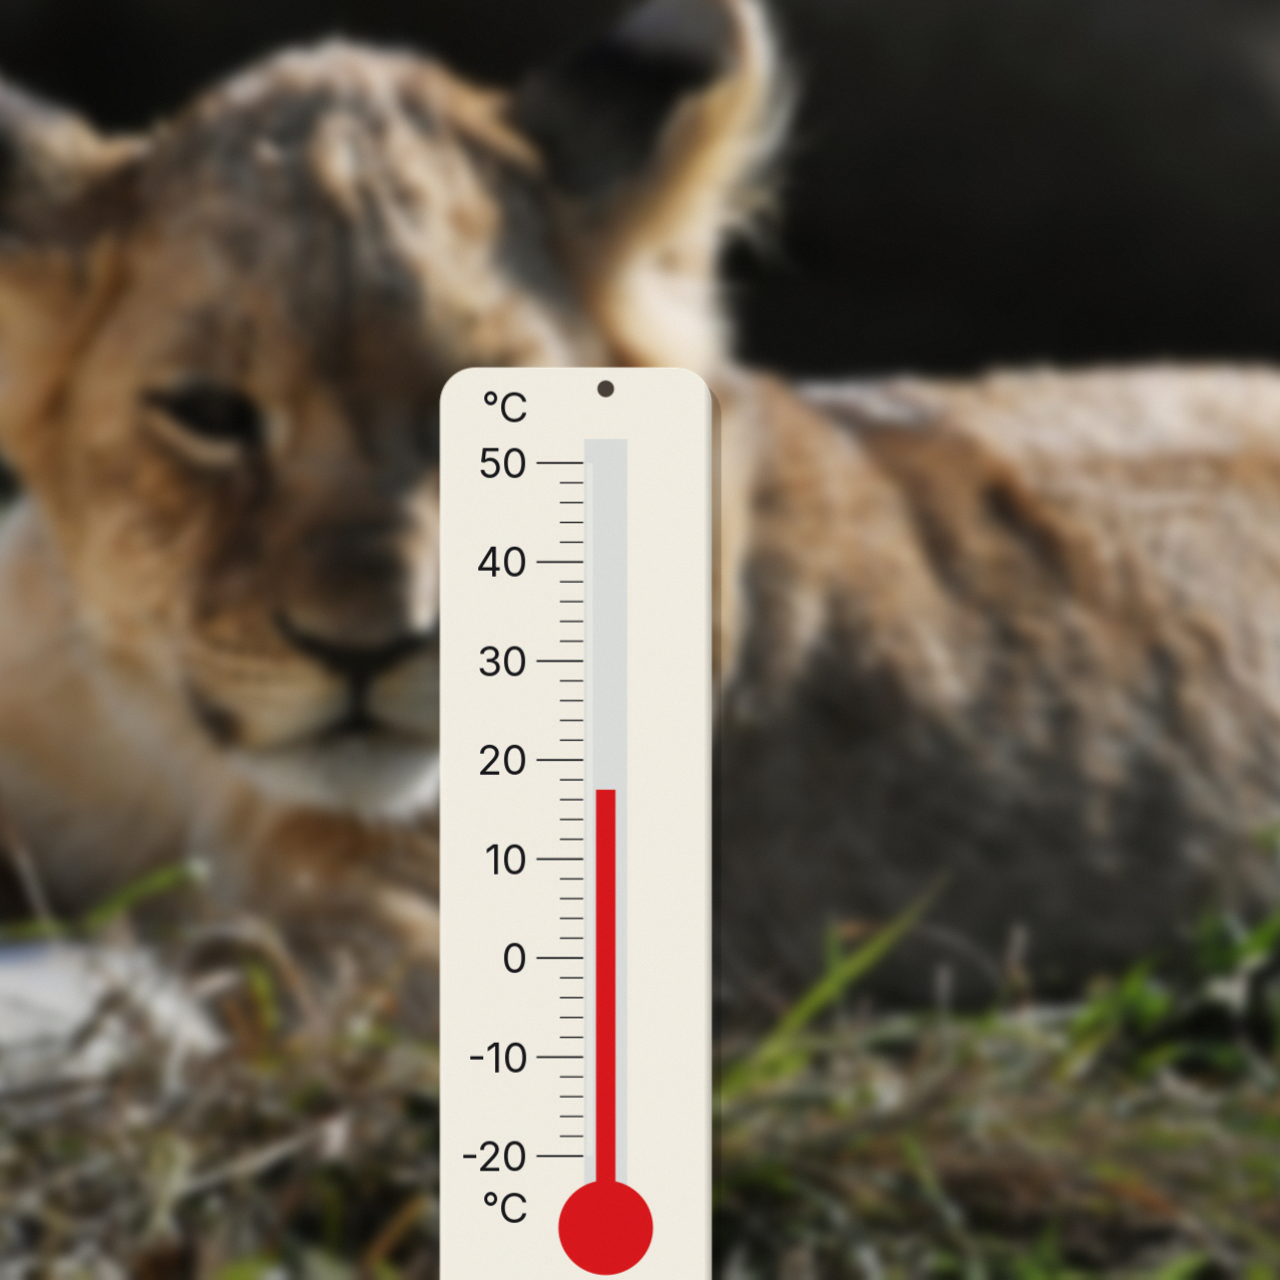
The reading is 17 °C
